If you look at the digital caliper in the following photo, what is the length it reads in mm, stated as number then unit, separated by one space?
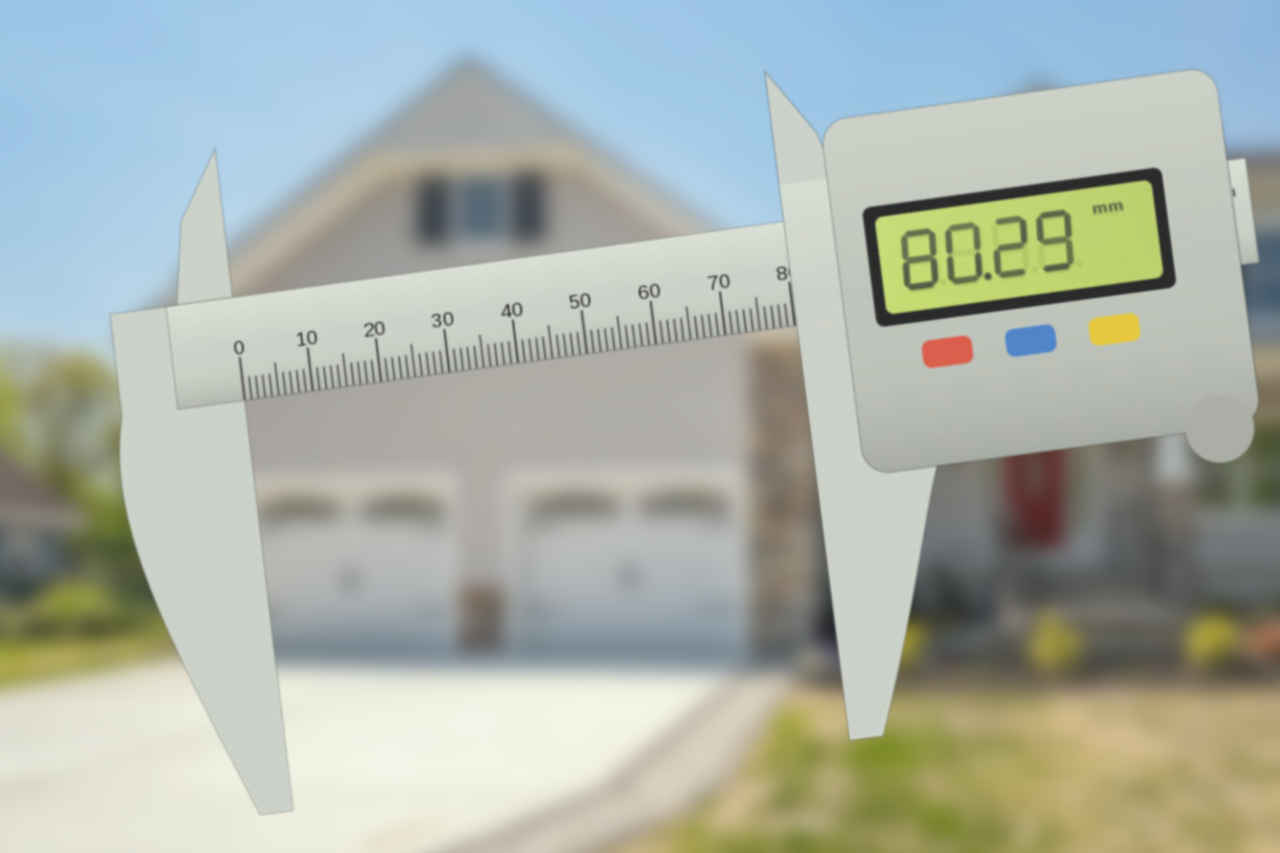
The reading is 80.29 mm
